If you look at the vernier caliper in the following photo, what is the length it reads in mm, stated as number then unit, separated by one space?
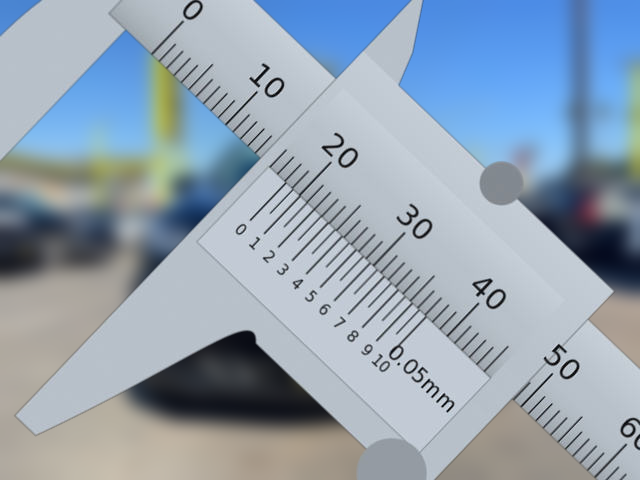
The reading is 18.2 mm
